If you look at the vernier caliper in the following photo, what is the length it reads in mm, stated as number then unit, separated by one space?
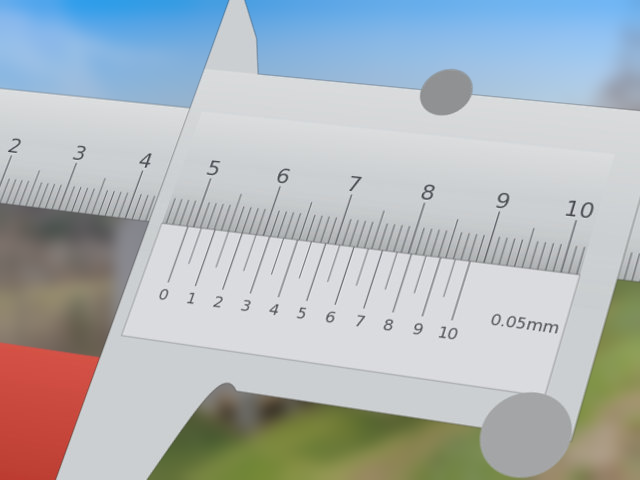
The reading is 49.2 mm
